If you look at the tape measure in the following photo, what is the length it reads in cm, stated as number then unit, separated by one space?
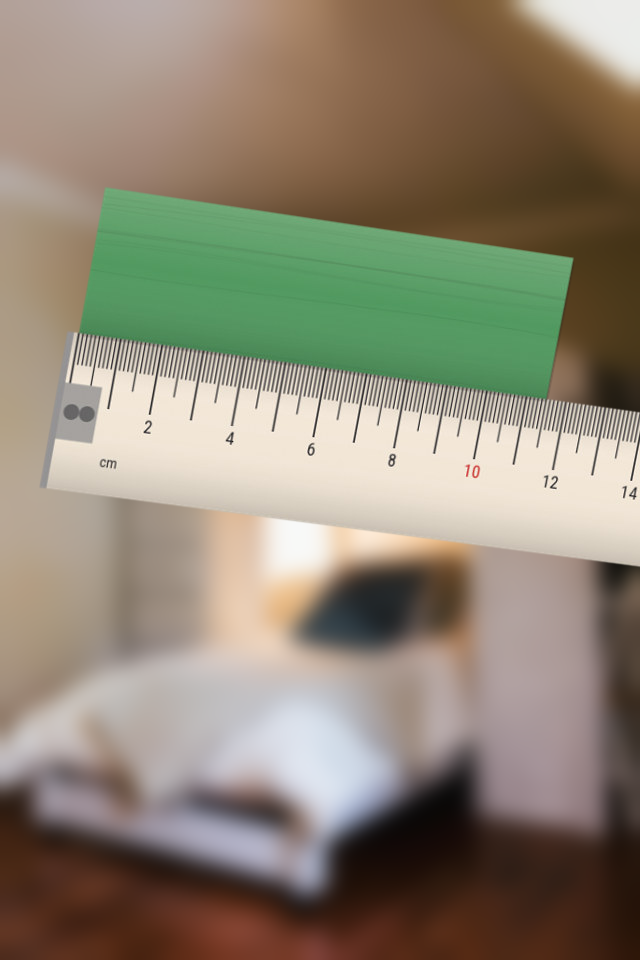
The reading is 11.5 cm
